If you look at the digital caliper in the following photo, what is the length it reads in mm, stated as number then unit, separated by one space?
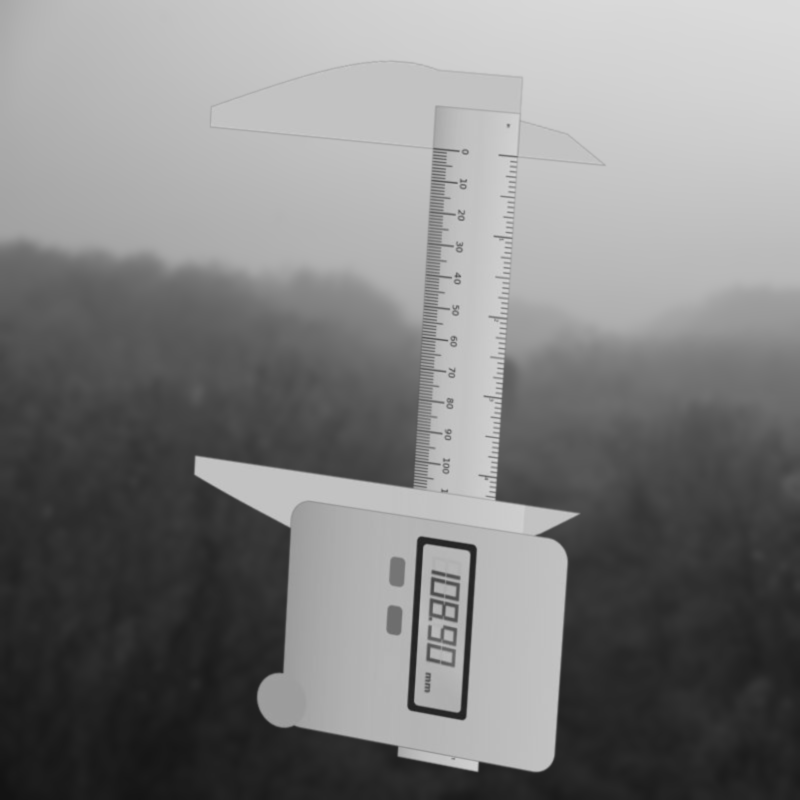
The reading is 108.90 mm
